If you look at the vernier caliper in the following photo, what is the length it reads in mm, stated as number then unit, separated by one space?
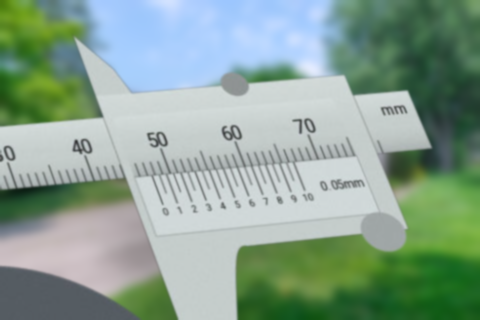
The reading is 47.6 mm
